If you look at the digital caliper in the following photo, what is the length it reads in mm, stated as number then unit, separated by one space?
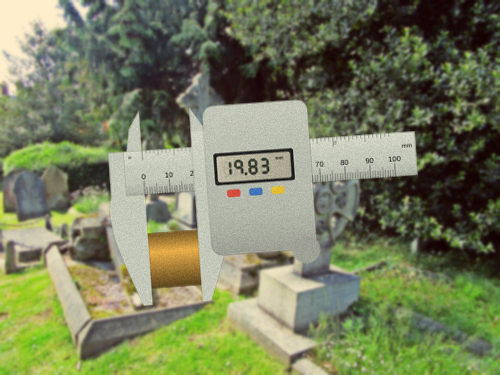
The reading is 19.83 mm
